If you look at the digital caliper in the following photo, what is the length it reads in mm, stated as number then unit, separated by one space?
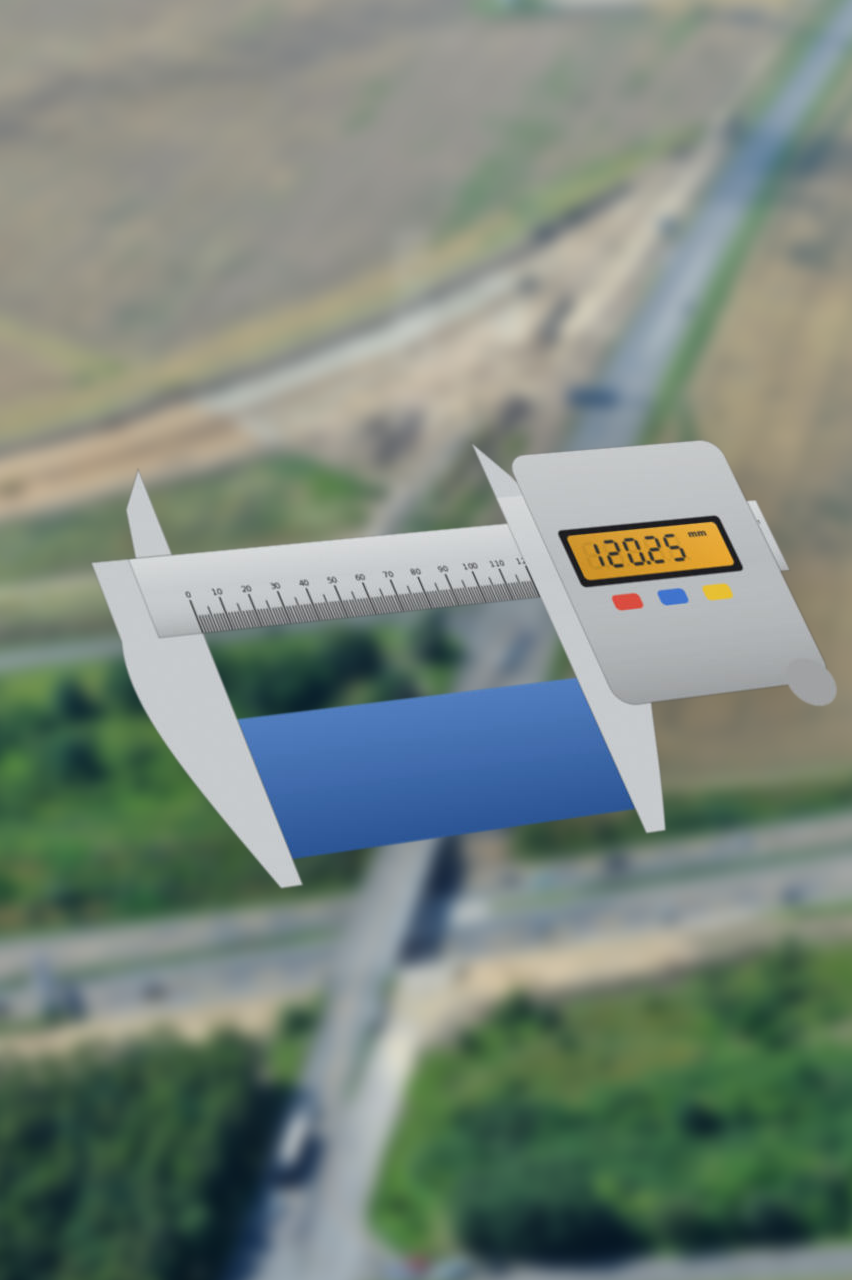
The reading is 120.25 mm
